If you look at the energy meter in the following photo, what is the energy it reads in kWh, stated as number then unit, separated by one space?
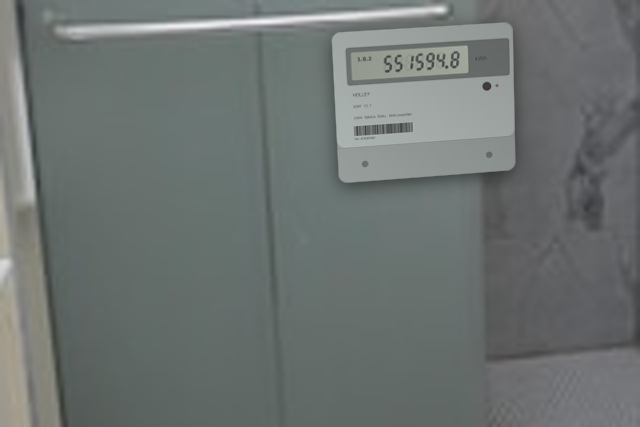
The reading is 551594.8 kWh
